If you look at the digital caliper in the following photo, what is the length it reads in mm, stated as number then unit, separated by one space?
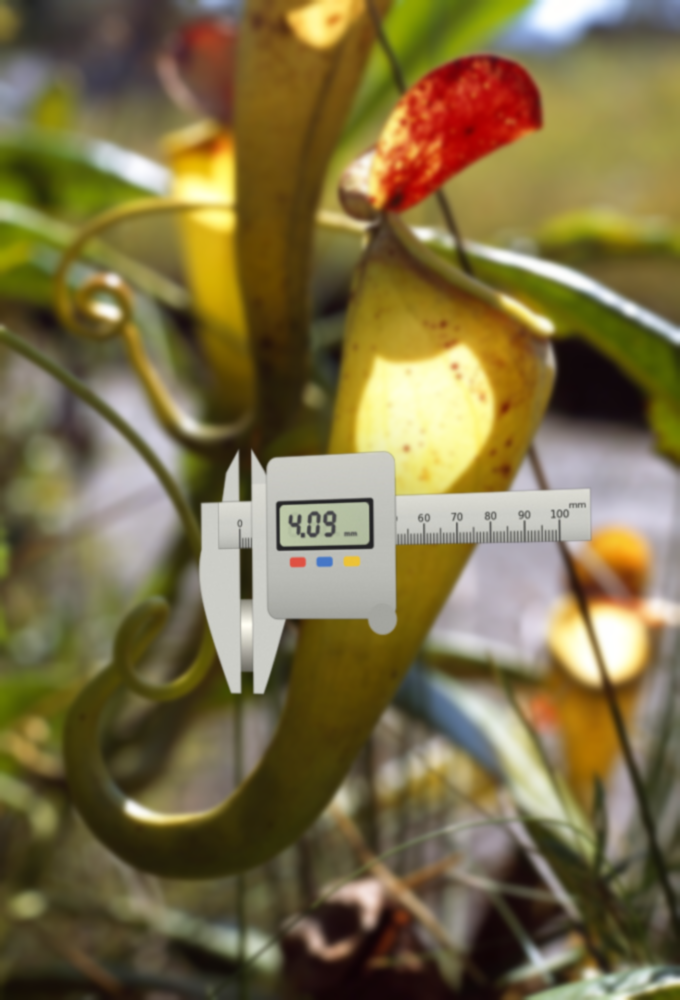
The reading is 4.09 mm
